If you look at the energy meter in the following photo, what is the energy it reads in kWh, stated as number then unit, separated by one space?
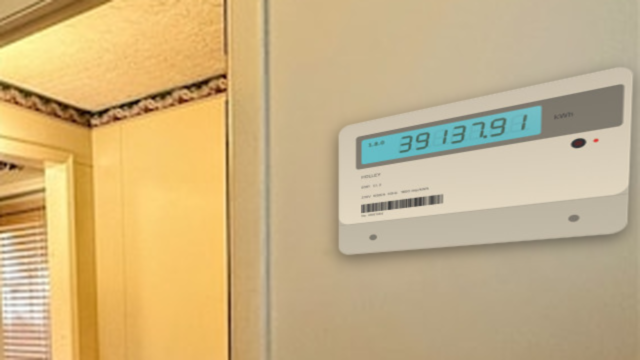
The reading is 39137.91 kWh
